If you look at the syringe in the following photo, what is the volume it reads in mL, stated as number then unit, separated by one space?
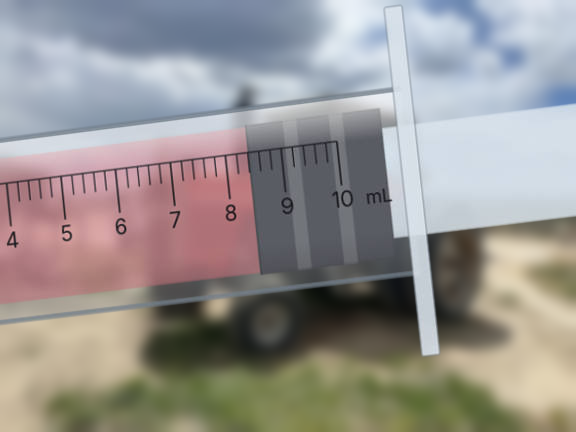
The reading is 8.4 mL
